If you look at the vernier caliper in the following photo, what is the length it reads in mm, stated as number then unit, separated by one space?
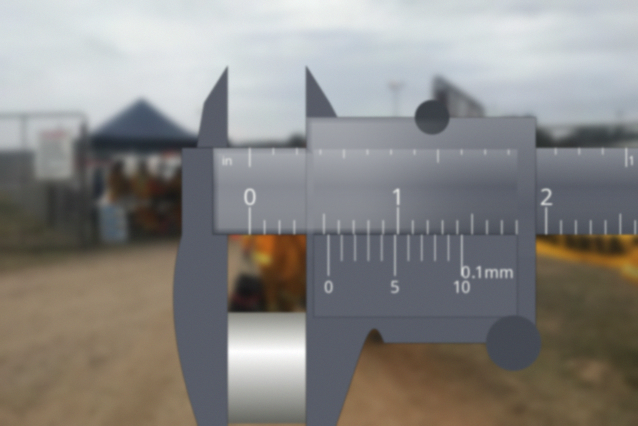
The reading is 5.3 mm
